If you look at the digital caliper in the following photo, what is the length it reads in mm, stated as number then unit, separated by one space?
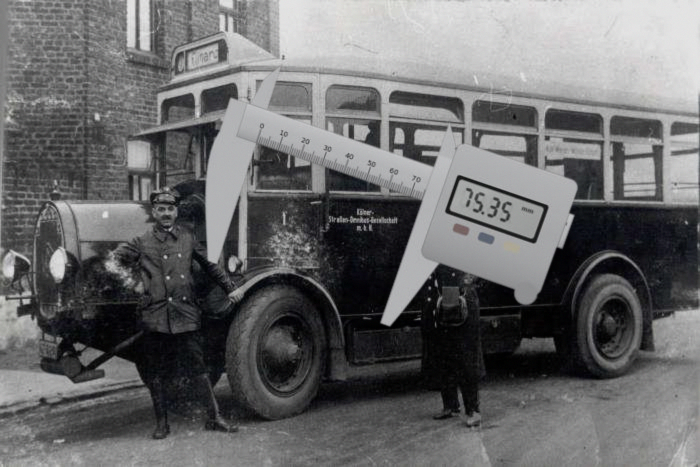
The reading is 75.35 mm
